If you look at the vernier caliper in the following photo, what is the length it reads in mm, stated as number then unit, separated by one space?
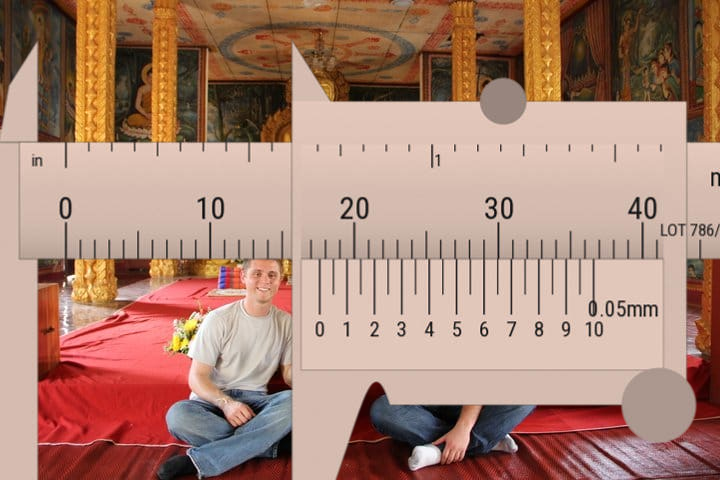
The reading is 17.6 mm
